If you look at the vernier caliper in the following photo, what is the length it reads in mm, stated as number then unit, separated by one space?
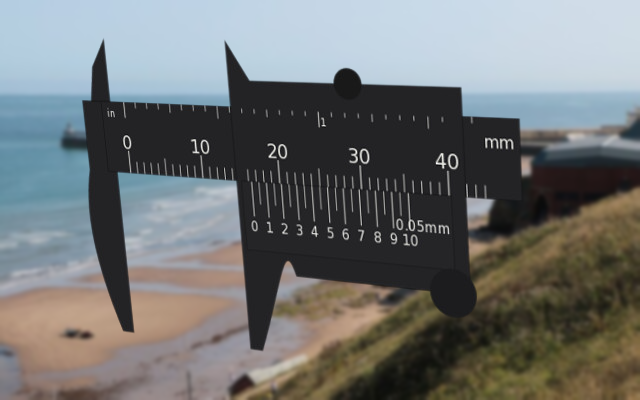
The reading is 16.4 mm
